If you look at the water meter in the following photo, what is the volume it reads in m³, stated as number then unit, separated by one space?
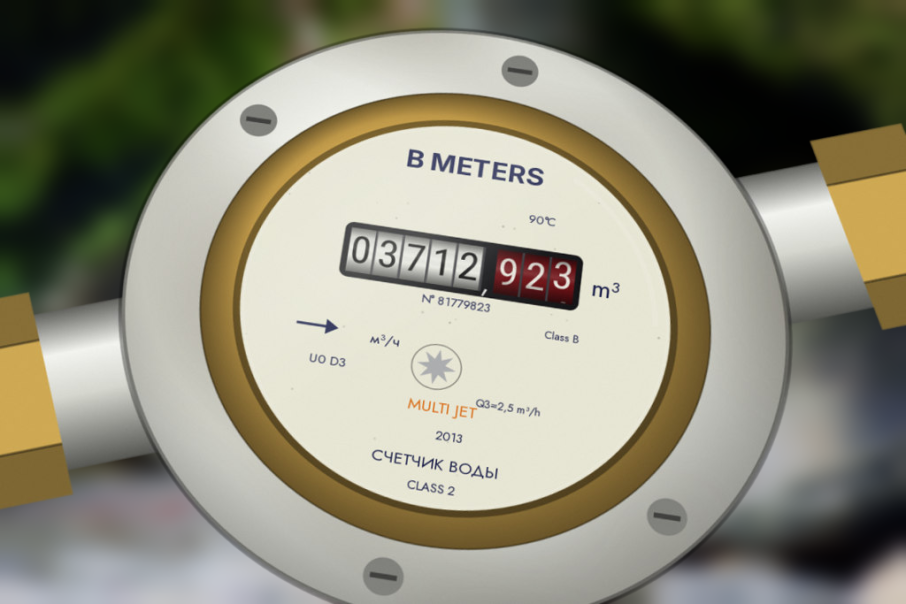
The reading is 3712.923 m³
